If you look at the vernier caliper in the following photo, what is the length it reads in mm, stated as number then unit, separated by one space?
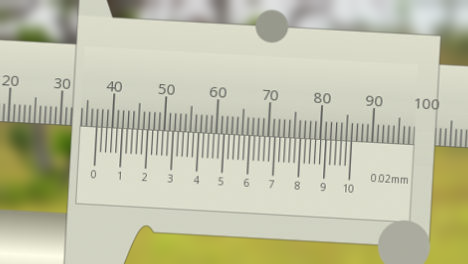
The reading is 37.0 mm
